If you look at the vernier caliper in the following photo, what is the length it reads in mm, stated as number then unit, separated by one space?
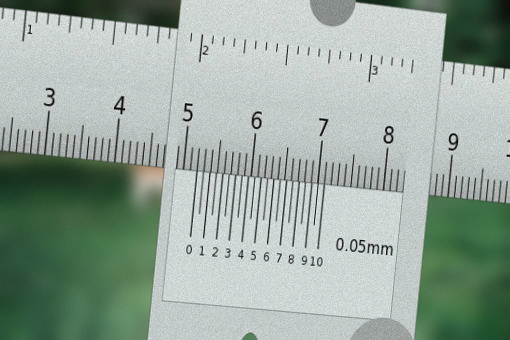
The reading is 52.0 mm
